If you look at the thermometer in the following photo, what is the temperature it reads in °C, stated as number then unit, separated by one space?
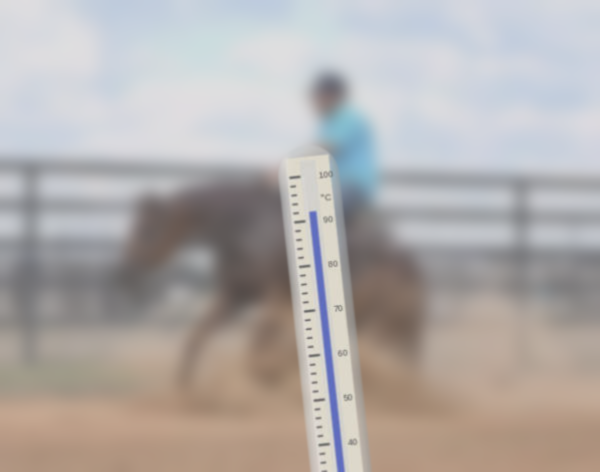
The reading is 92 °C
